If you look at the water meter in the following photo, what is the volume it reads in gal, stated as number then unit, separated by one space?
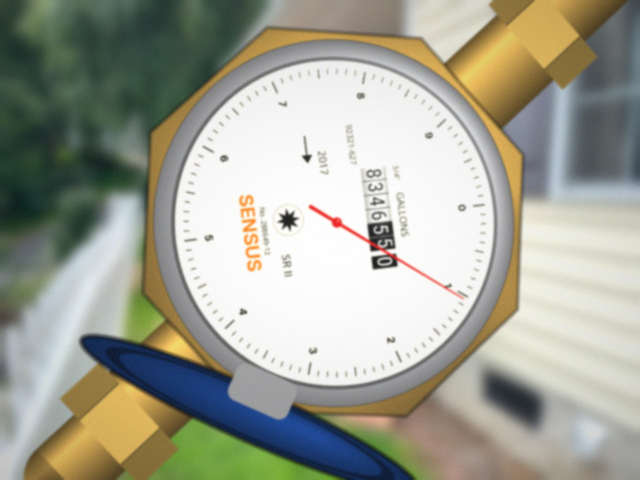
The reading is 8346551.0 gal
